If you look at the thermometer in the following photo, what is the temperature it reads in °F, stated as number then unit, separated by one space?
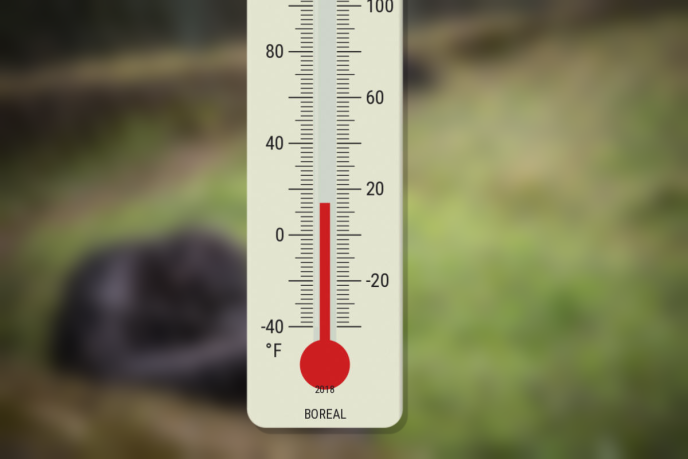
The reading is 14 °F
